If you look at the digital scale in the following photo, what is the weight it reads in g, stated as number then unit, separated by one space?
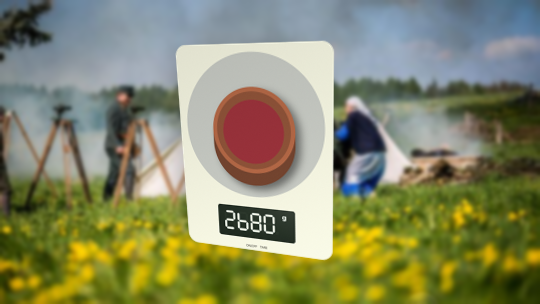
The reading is 2680 g
